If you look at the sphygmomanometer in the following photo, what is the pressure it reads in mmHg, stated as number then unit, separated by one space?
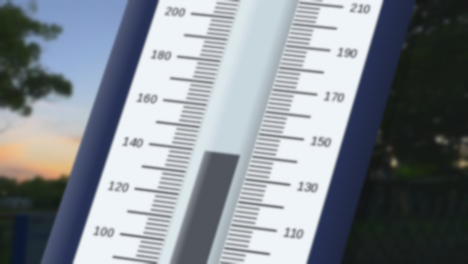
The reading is 140 mmHg
